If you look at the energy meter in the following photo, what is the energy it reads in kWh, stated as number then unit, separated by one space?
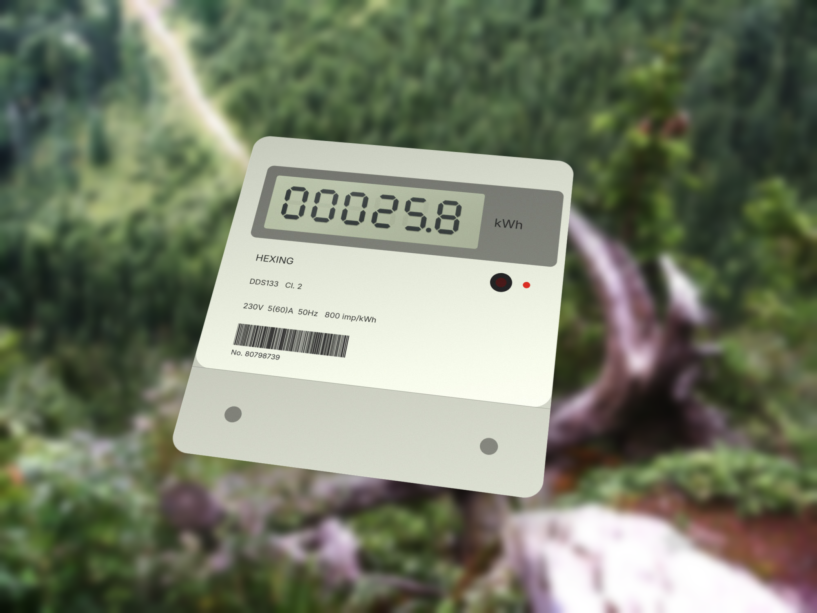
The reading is 25.8 kWh
